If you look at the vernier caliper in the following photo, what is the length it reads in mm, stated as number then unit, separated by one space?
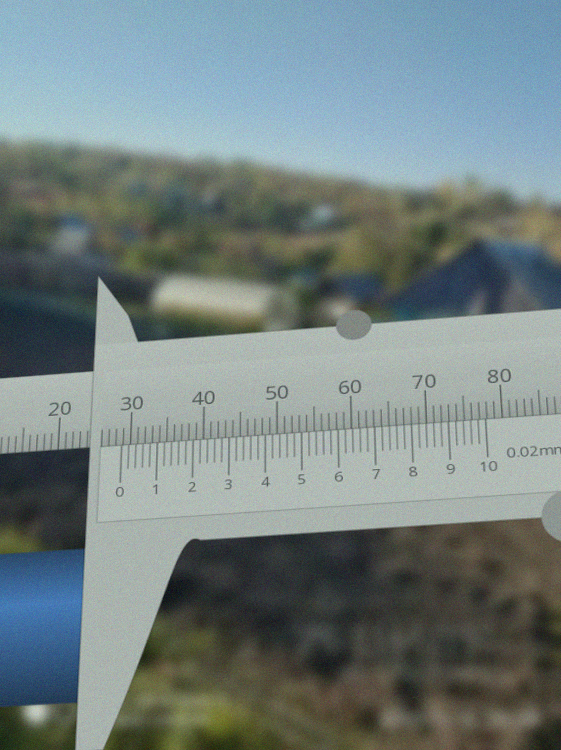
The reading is 28.8 mm
